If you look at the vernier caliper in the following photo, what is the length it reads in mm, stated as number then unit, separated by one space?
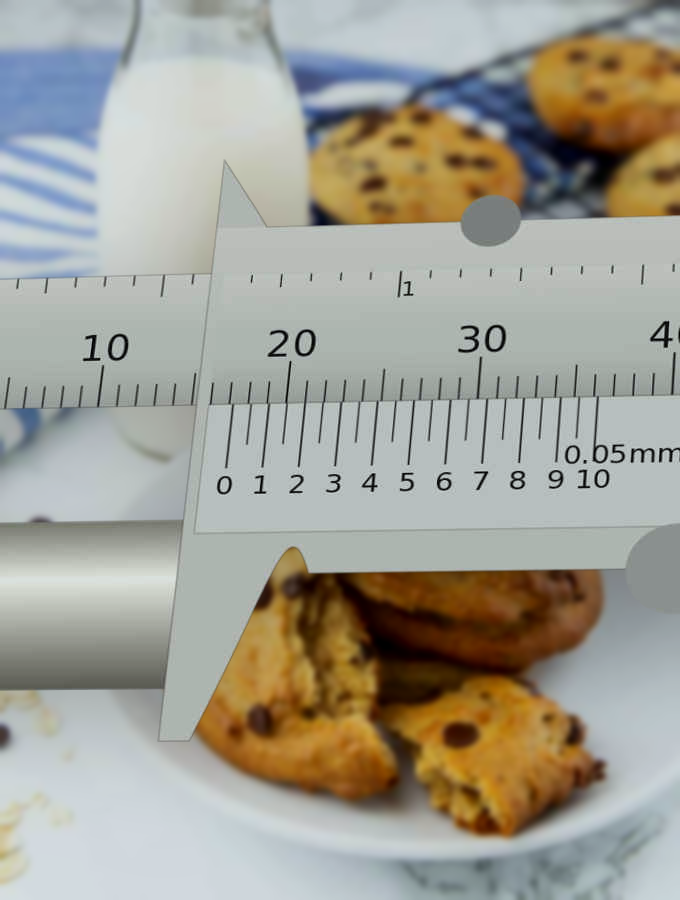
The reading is 17.2 mm
